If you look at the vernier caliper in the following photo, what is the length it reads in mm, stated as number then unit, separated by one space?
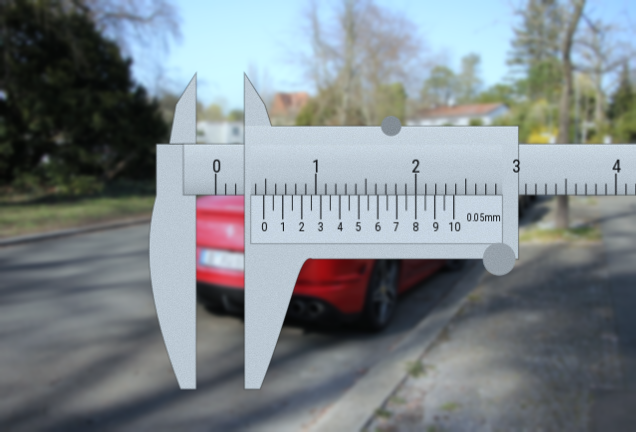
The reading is 4.8 mm
